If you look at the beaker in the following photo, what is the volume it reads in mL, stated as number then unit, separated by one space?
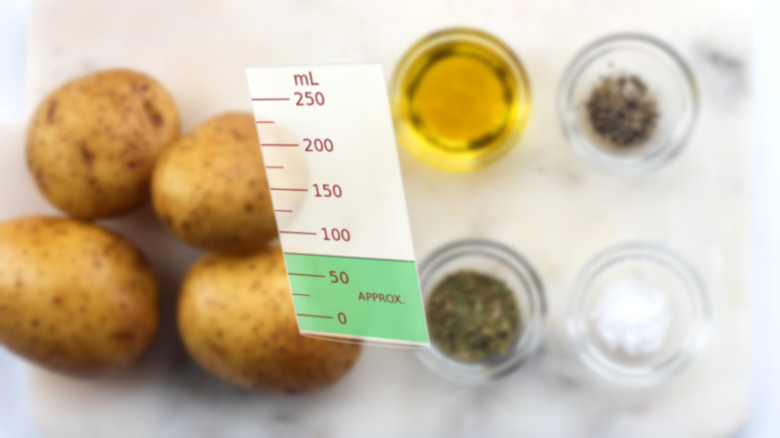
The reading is 75 mL
